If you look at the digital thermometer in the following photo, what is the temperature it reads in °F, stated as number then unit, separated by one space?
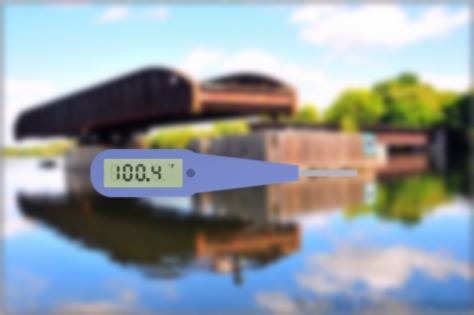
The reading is 100.4 °F
